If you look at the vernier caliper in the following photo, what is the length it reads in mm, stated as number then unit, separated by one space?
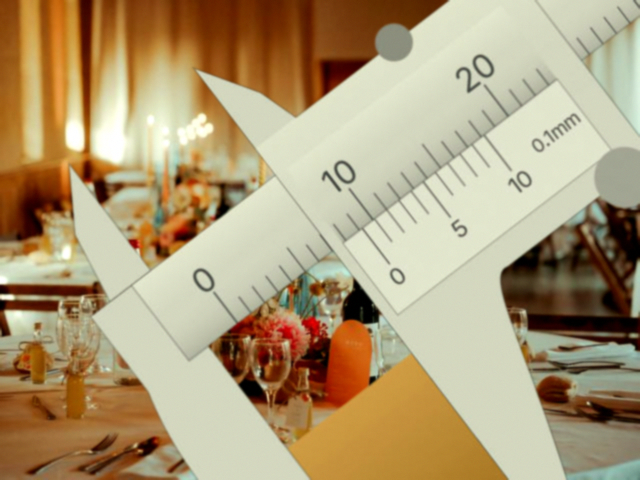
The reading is 9.2 mm
